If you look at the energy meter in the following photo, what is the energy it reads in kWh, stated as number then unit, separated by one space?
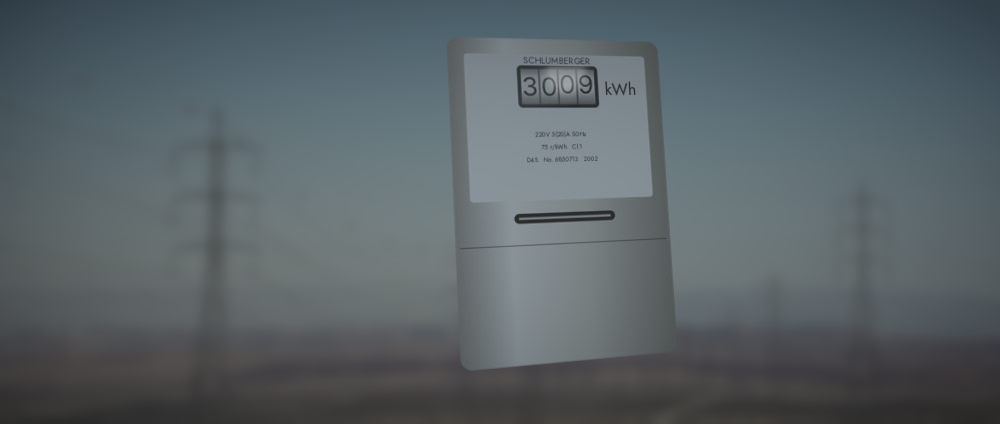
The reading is 3009 kWh
